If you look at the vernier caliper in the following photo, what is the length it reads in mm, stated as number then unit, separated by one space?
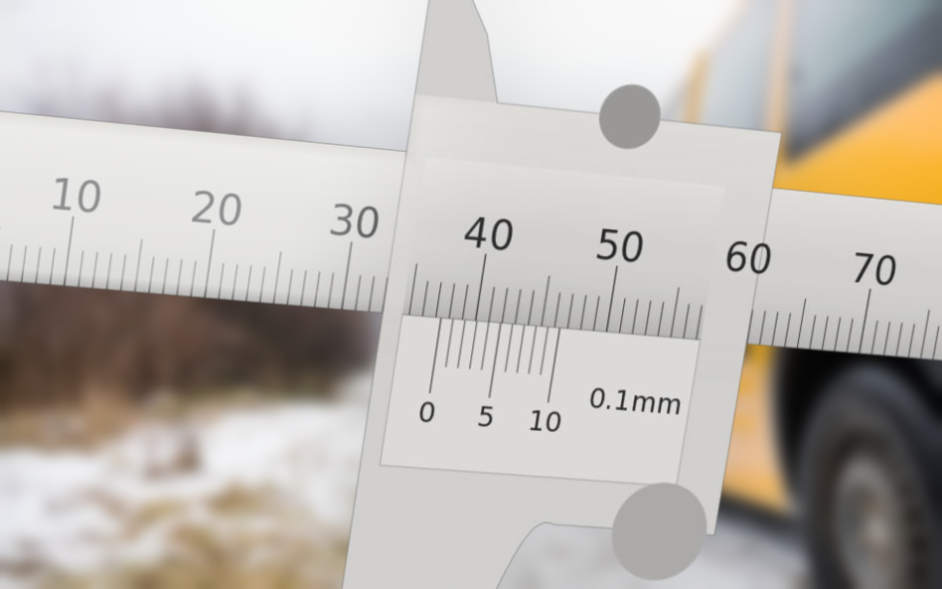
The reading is 37.4 mm
